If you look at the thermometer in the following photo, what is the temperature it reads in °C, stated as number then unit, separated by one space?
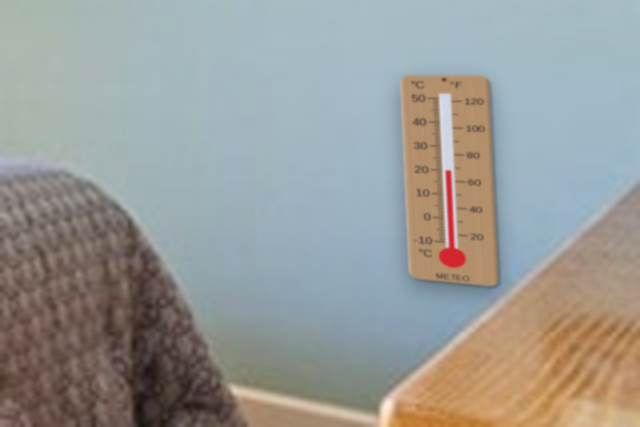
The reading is 20 °C
